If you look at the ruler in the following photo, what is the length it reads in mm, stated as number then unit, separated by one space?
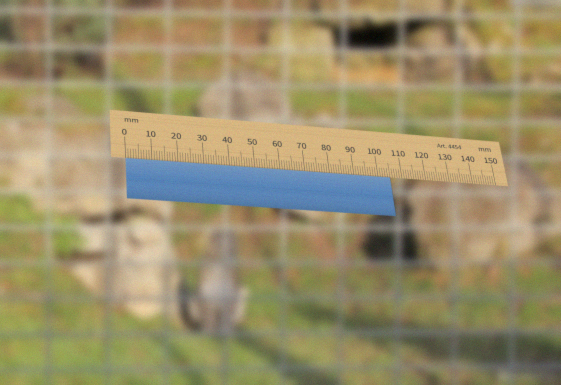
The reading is 105 mm
